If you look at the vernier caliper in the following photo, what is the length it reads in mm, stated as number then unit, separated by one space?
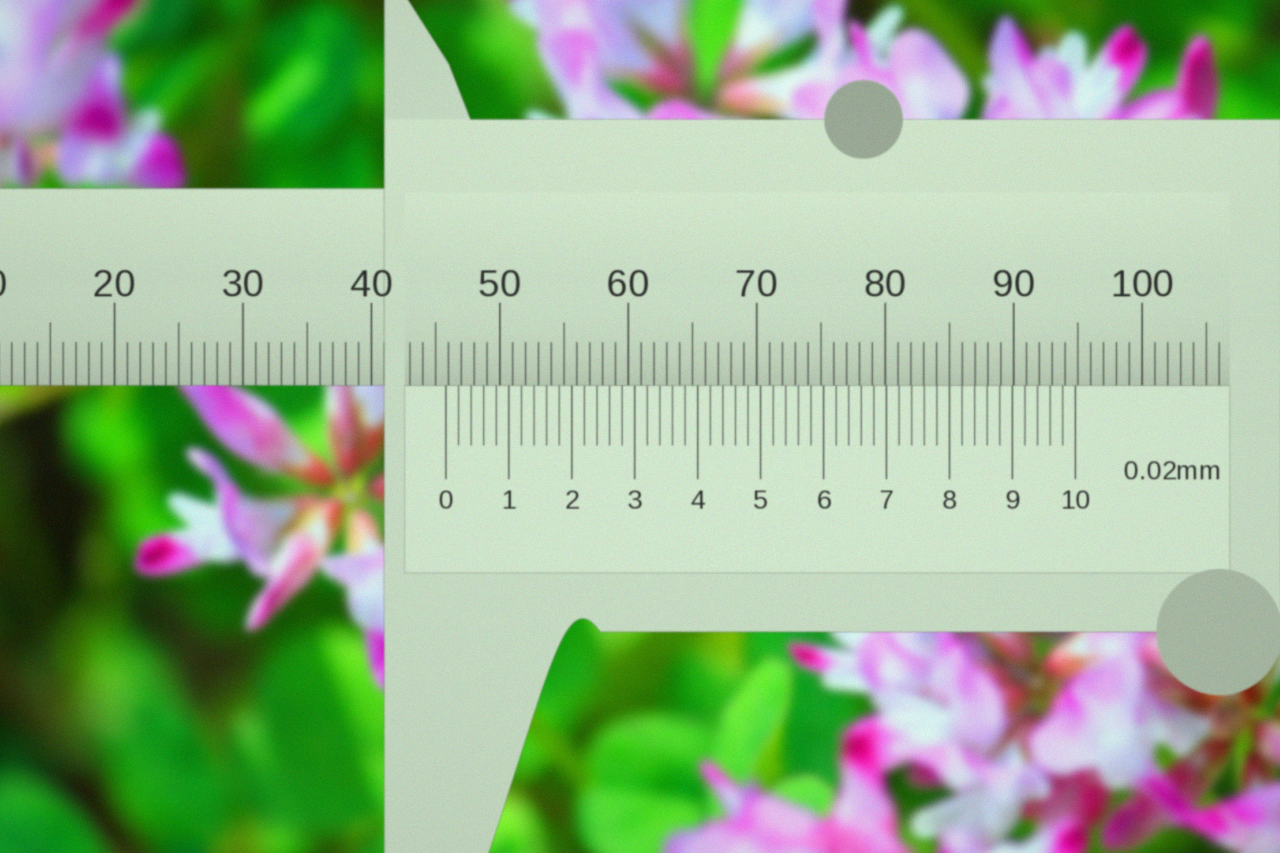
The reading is 45.8 mm
